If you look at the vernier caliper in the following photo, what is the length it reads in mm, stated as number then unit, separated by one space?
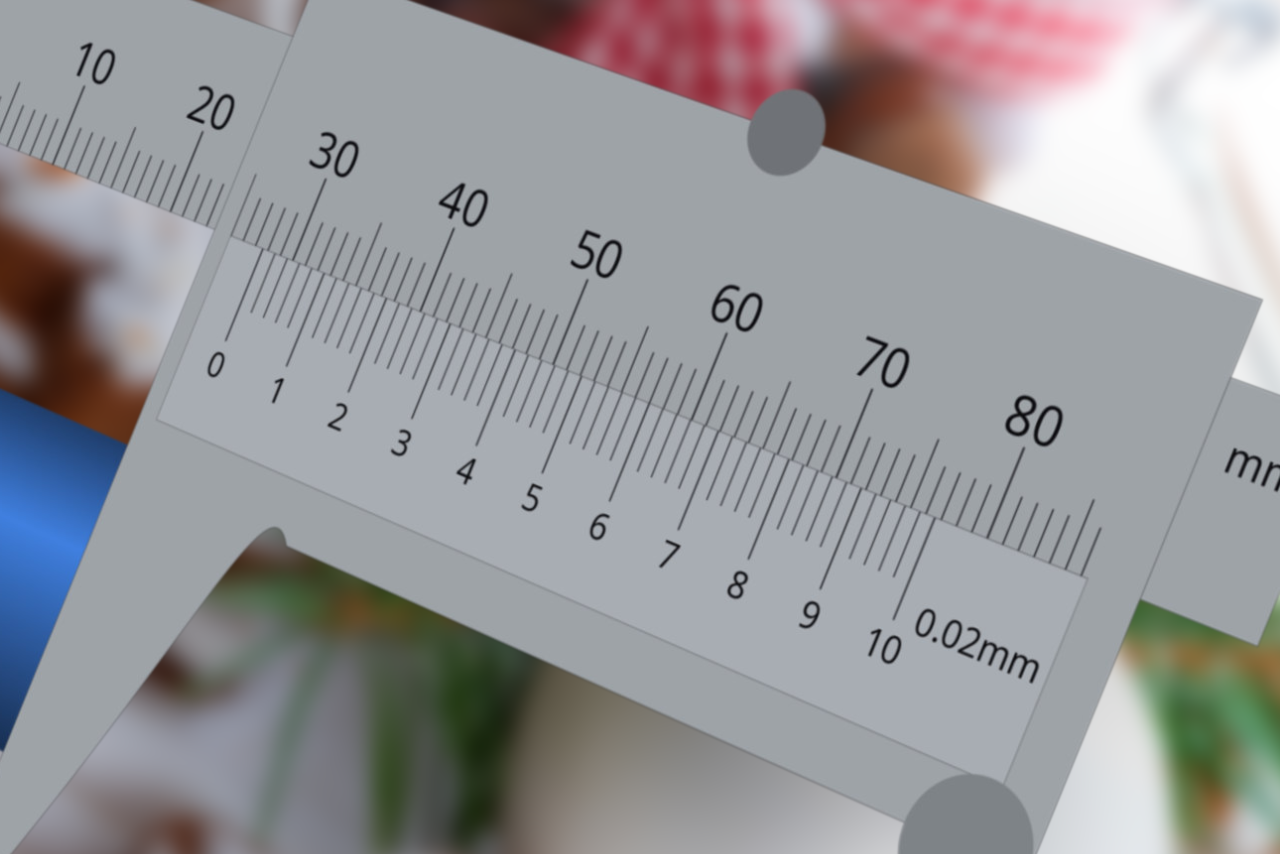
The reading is 27.6 mm
